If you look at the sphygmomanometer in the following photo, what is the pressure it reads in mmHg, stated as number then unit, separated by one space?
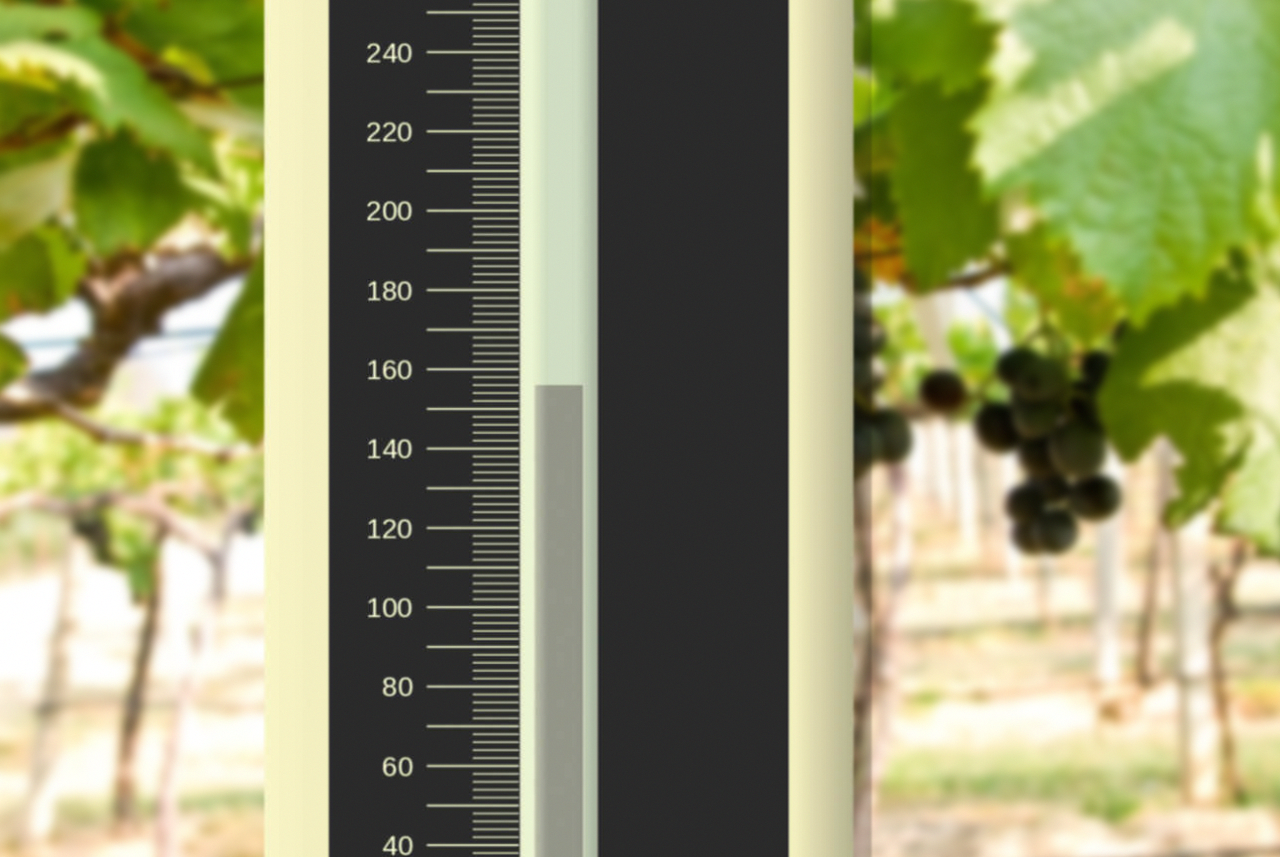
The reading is 156 mmHg
